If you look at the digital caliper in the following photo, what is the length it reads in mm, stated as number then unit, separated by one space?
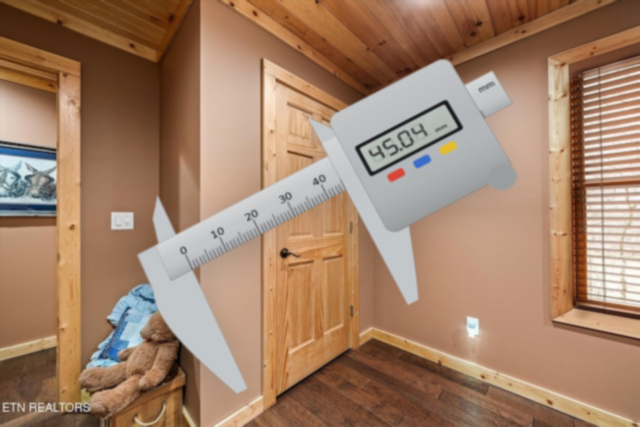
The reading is 45.04 mm
